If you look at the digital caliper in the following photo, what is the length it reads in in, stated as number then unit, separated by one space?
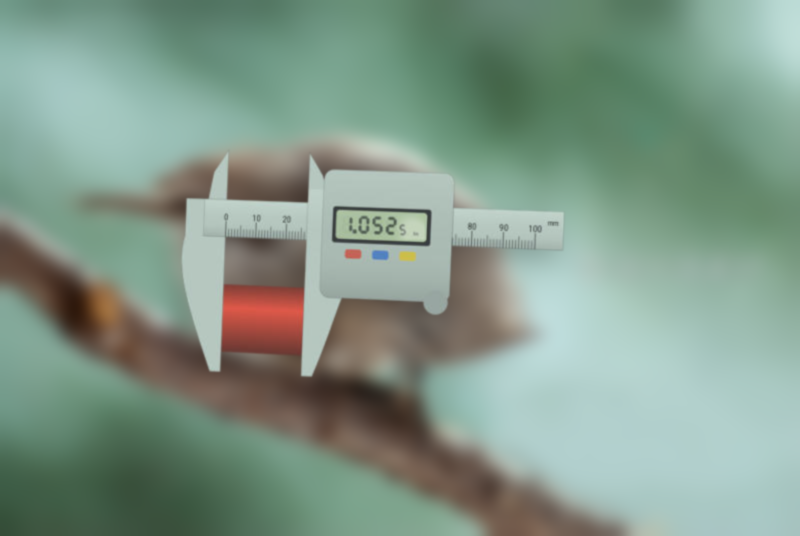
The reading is 1.0525 in
